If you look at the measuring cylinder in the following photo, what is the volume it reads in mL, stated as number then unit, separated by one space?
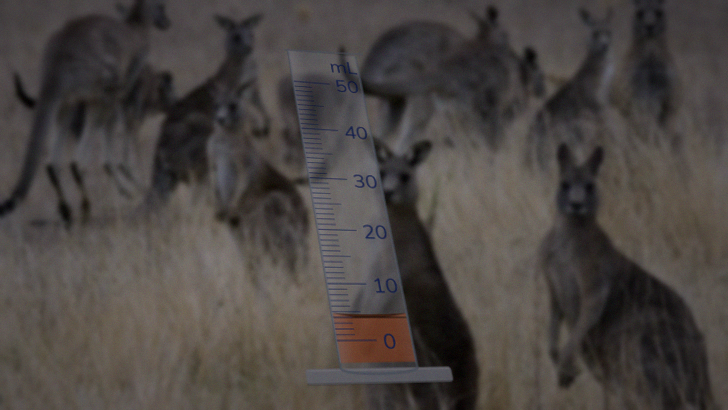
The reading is 4 mL
